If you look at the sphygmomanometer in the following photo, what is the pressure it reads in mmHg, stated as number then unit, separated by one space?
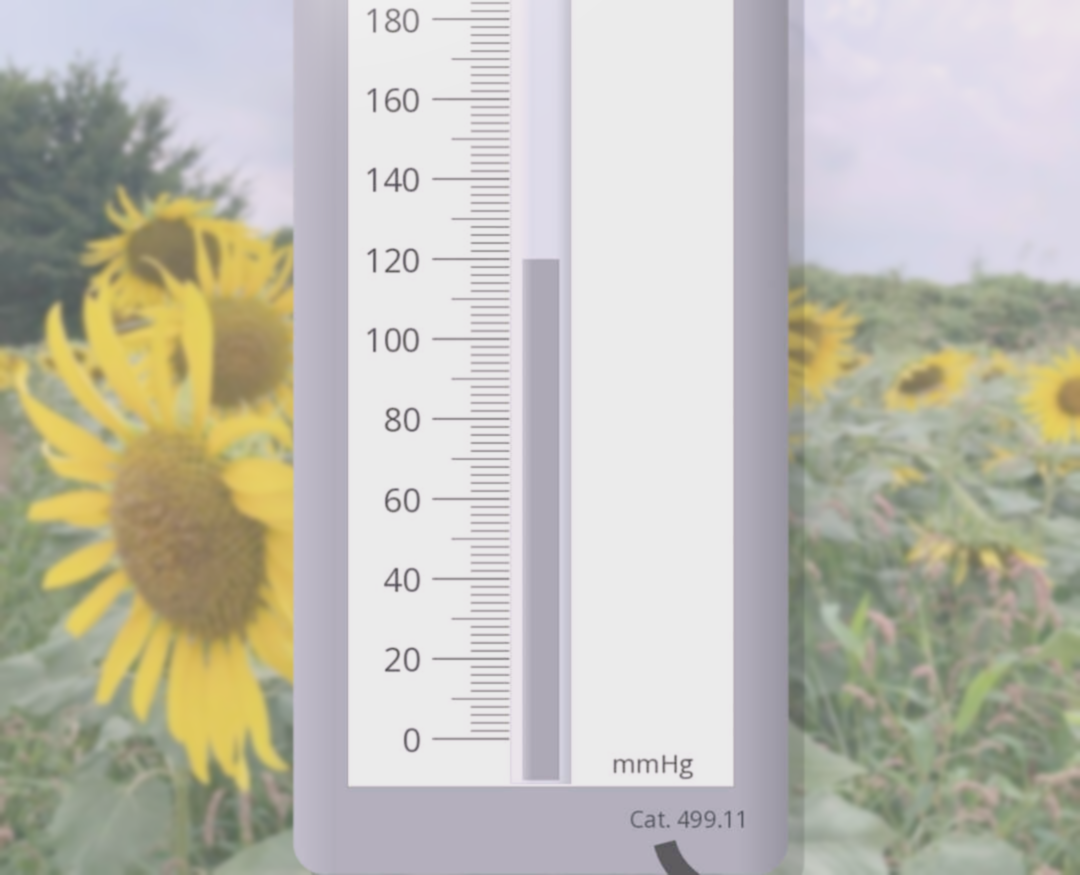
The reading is 120 mmHg
